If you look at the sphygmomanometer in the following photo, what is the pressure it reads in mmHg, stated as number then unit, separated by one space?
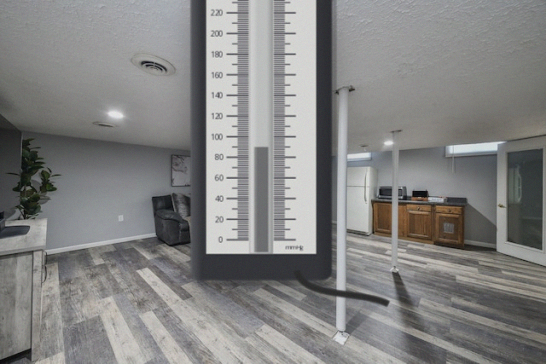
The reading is 90 mmHg
